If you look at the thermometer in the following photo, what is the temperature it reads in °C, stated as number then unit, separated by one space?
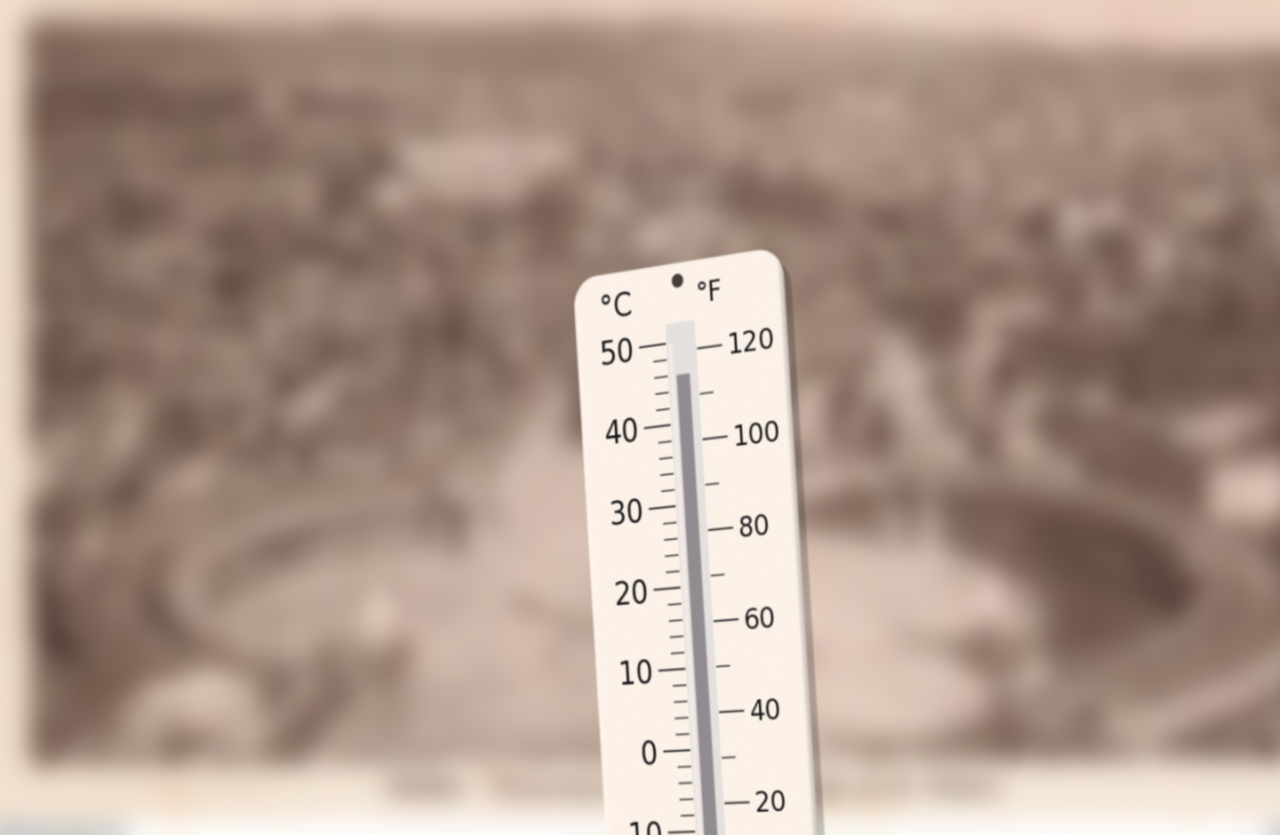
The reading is 46 °C
